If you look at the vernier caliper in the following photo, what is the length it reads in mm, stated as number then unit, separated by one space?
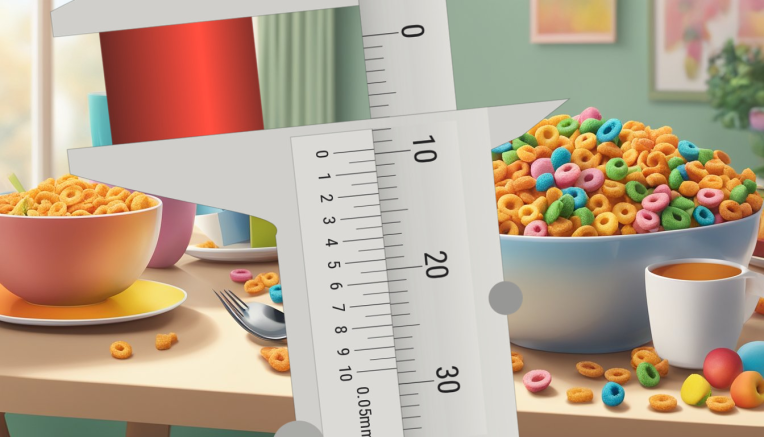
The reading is 9.6 mm
